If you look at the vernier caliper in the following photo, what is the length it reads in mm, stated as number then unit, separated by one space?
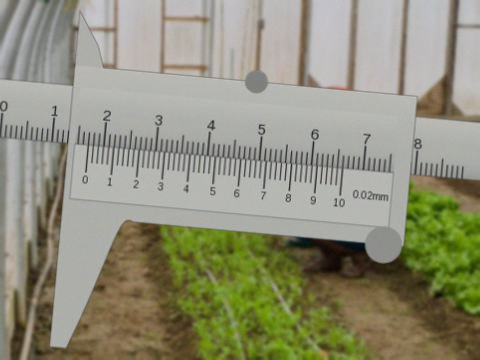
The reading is 17.0 mm
